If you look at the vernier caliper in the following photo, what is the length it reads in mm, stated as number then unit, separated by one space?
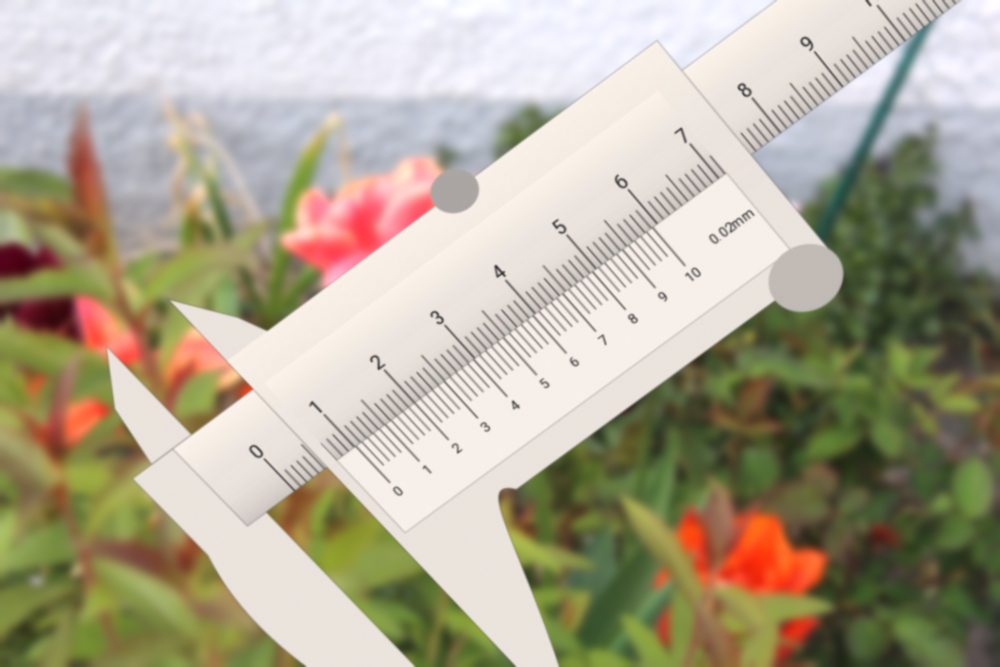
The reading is 10.2 mm
